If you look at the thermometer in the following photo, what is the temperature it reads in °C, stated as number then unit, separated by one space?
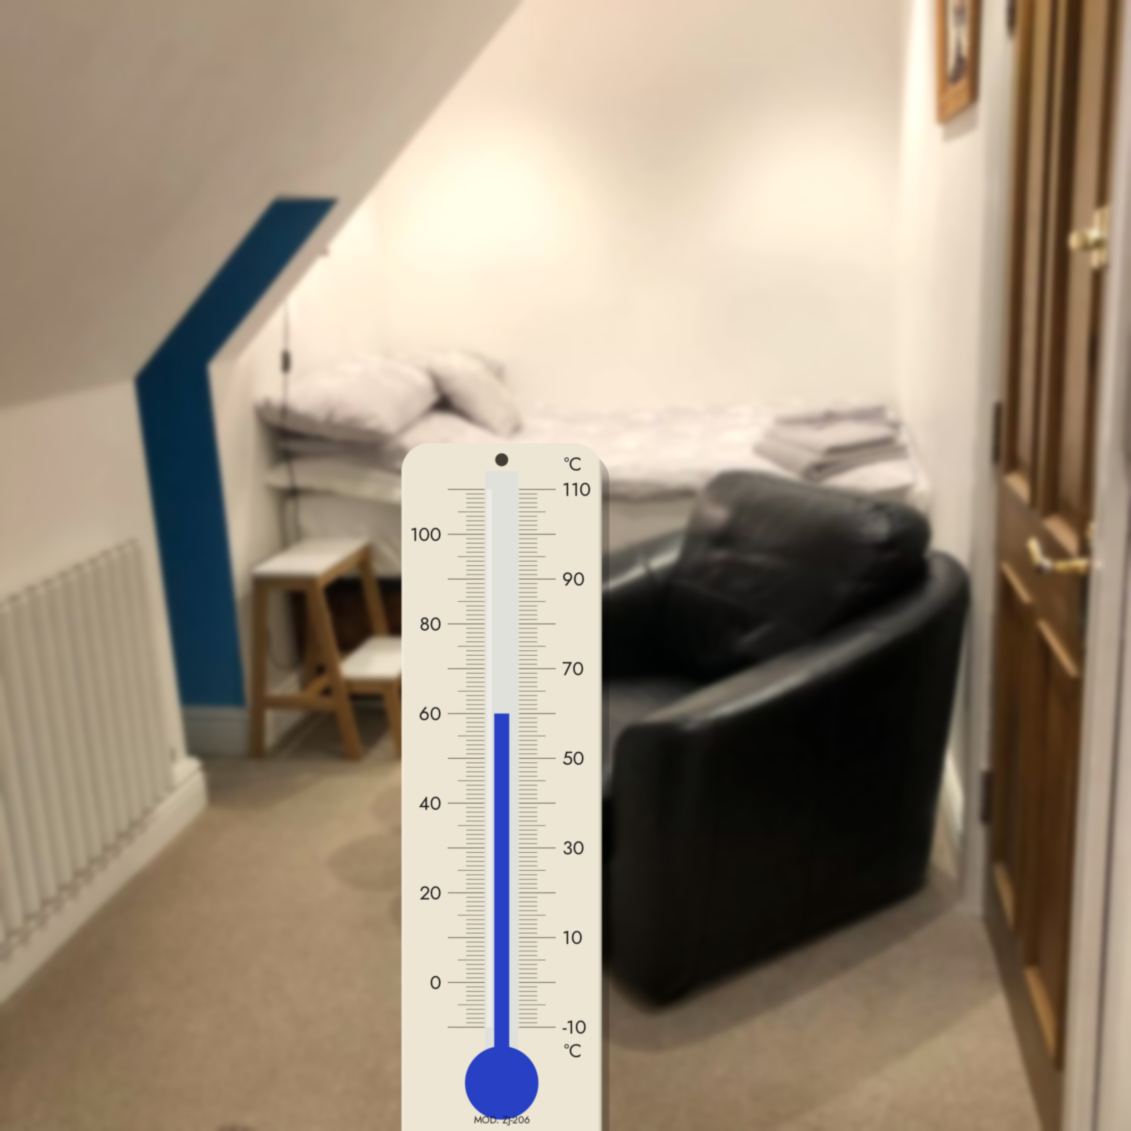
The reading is 60 °C
